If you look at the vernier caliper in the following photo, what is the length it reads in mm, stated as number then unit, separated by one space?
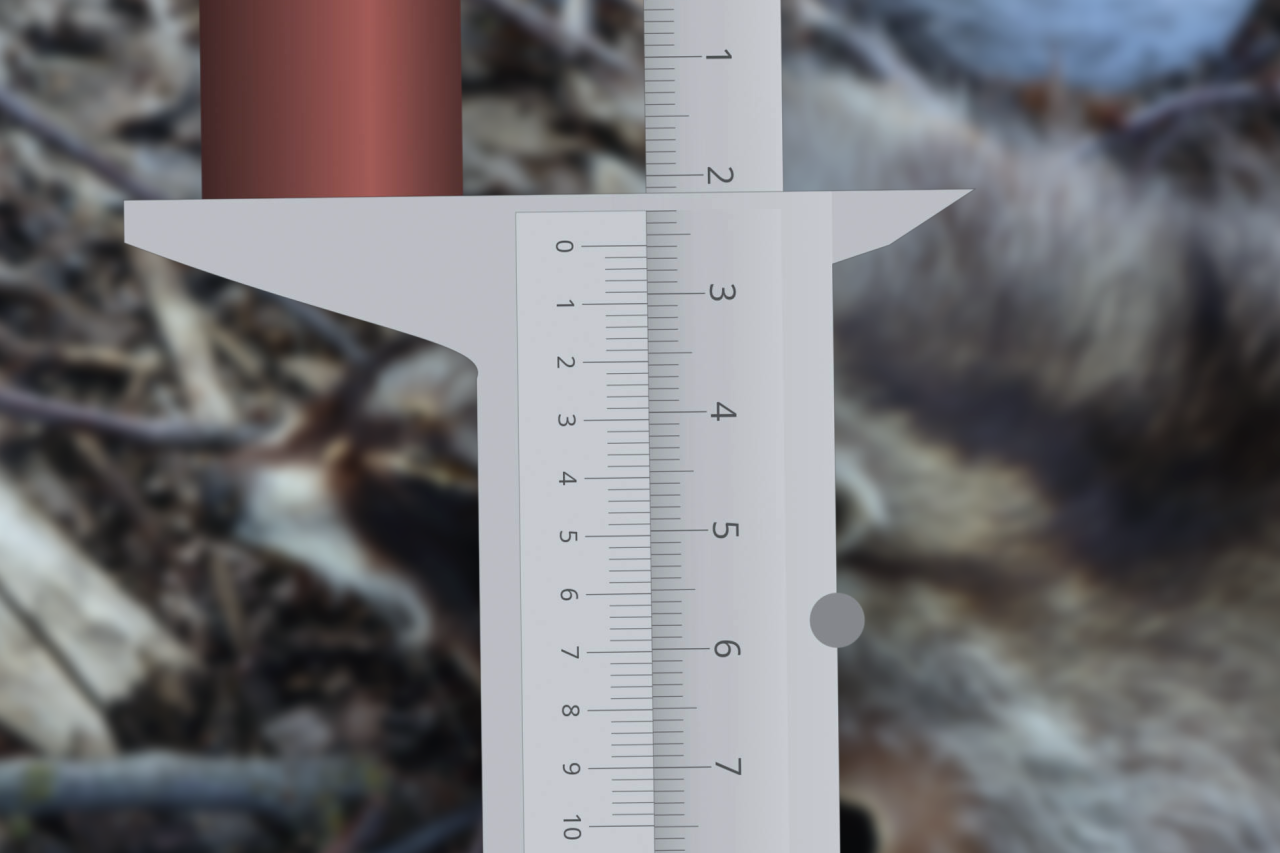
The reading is 25.9 mm
